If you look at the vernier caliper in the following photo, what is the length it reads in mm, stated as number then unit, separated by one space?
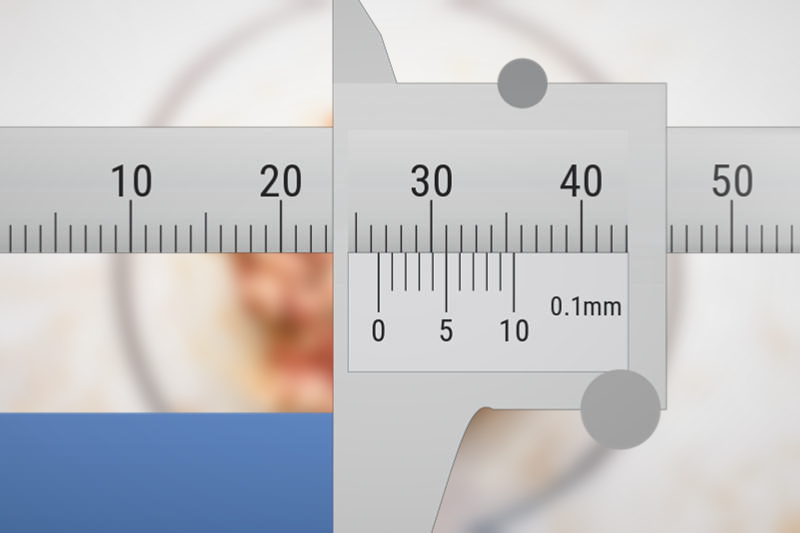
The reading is 26.5 mm
